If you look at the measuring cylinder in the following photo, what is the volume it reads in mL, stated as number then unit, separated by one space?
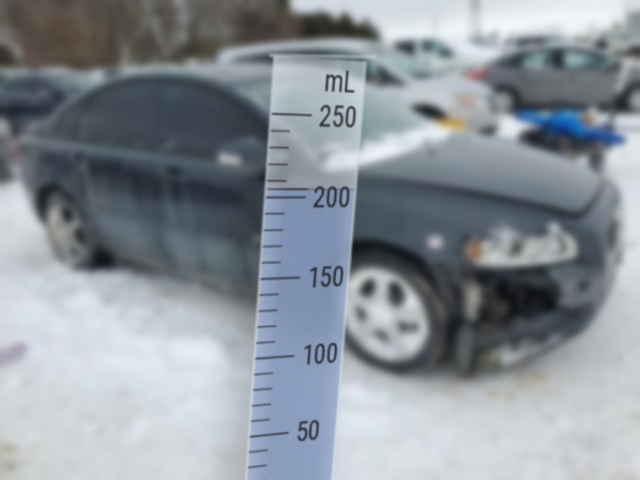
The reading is 205 mL
